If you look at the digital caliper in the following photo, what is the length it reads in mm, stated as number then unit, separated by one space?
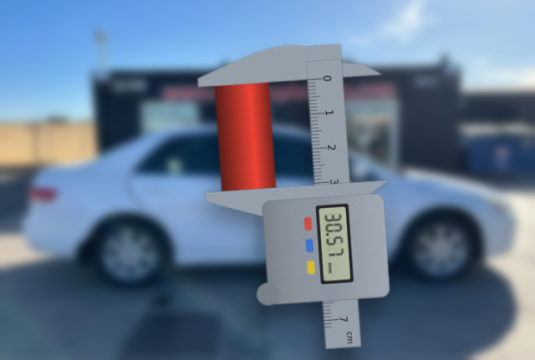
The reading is 30.57 mm
